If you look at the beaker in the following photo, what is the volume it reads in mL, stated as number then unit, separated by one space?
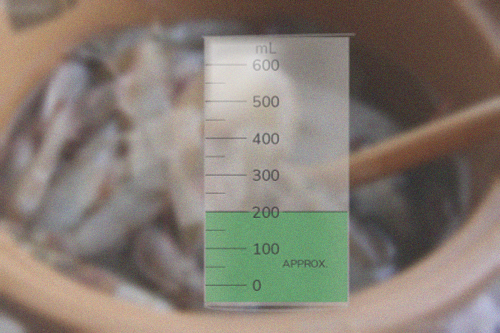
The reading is 200 mL
